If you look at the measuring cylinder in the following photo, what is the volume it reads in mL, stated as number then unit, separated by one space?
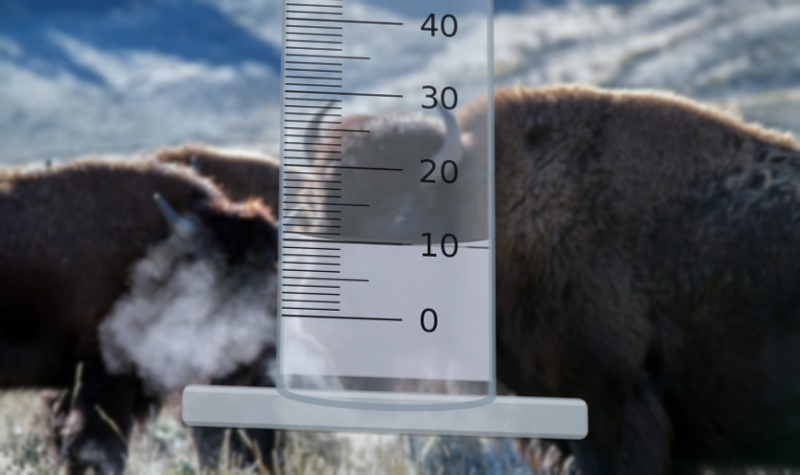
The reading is 10 mL
